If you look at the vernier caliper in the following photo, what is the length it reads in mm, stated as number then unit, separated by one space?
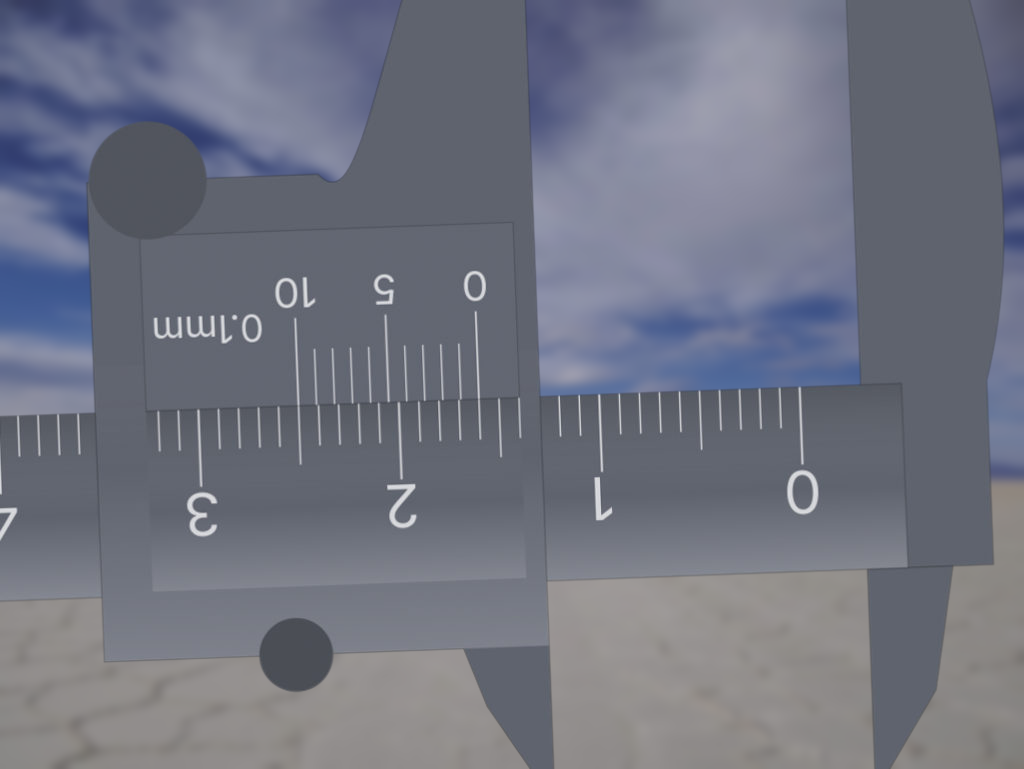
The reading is 16.0 mm
